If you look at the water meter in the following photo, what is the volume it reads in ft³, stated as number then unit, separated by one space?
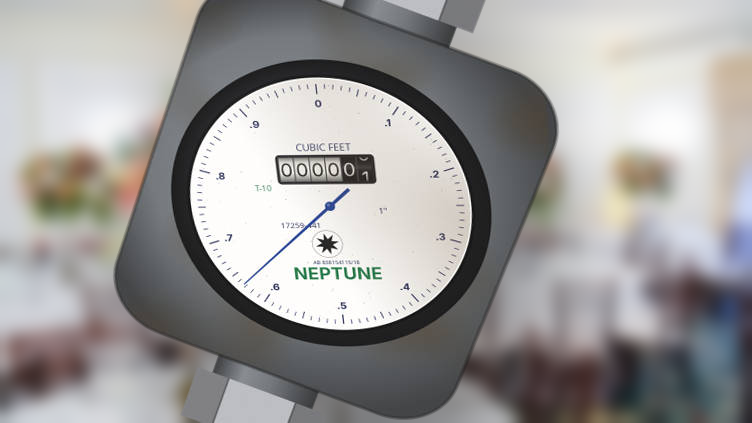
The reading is 0.63 ft³
